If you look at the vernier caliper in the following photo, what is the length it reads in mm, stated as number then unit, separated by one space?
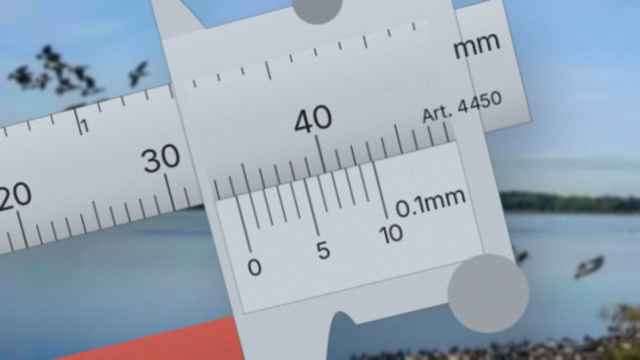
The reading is 34.1 mm
